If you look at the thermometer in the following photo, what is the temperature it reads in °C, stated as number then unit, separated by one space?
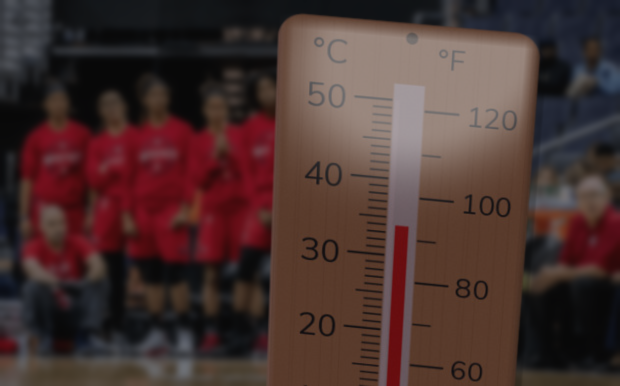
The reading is 34 °C
